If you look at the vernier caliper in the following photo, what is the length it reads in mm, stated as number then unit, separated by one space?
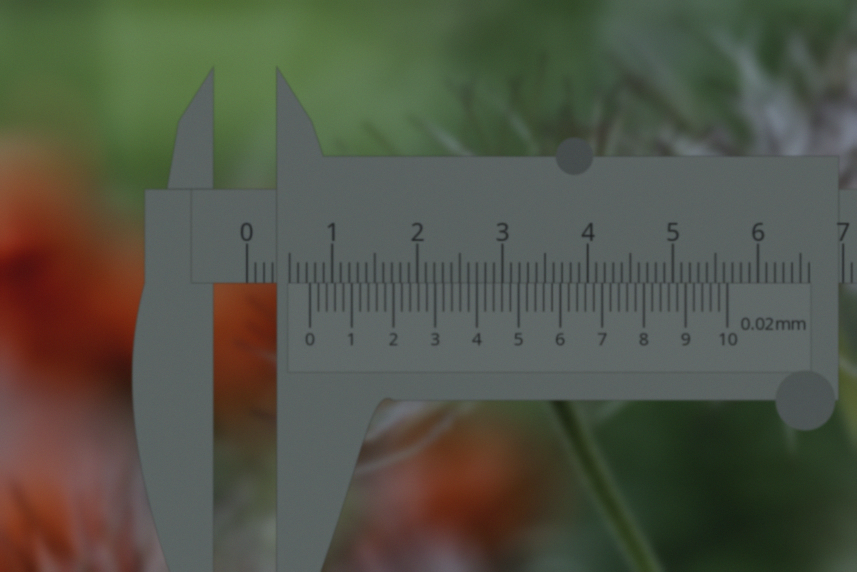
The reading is 7.4 mm
